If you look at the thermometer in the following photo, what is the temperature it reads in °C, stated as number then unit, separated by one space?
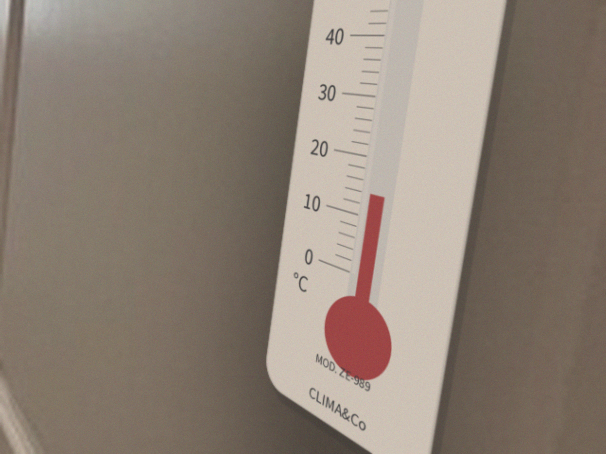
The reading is 14 °C
